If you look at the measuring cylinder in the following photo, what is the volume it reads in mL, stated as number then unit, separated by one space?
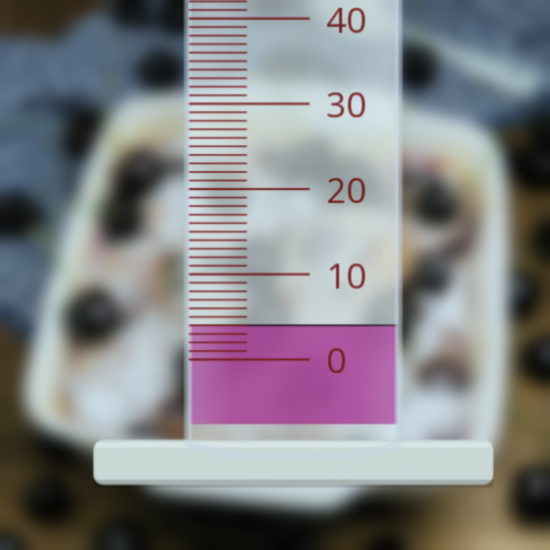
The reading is 4 mL
